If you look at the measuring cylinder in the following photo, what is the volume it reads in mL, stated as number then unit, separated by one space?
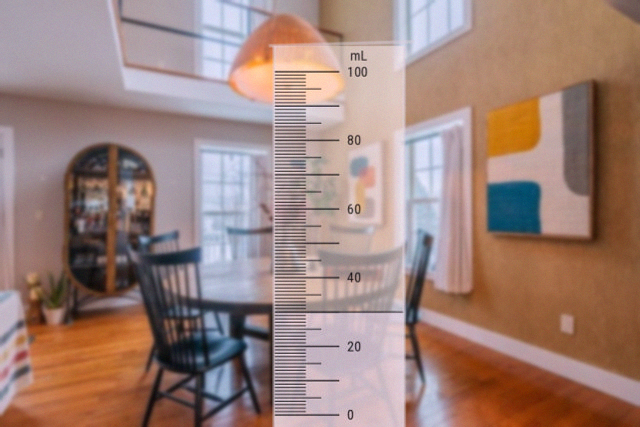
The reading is 30 mL
